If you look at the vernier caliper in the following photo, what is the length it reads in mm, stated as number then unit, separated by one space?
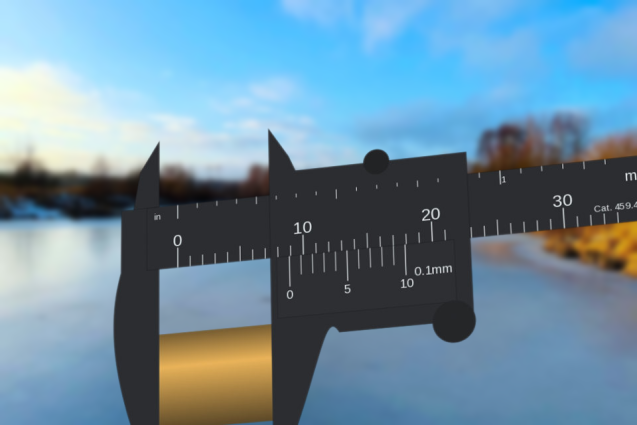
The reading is 8.9 mm
